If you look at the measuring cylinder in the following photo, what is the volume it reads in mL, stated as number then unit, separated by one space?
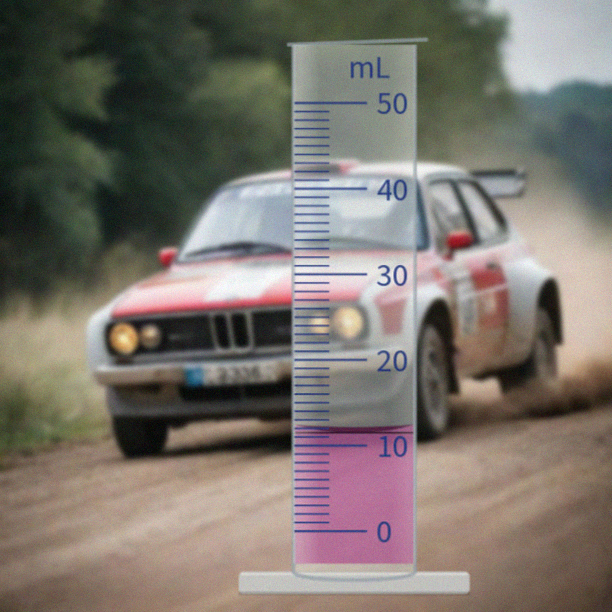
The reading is 11.5 mL
